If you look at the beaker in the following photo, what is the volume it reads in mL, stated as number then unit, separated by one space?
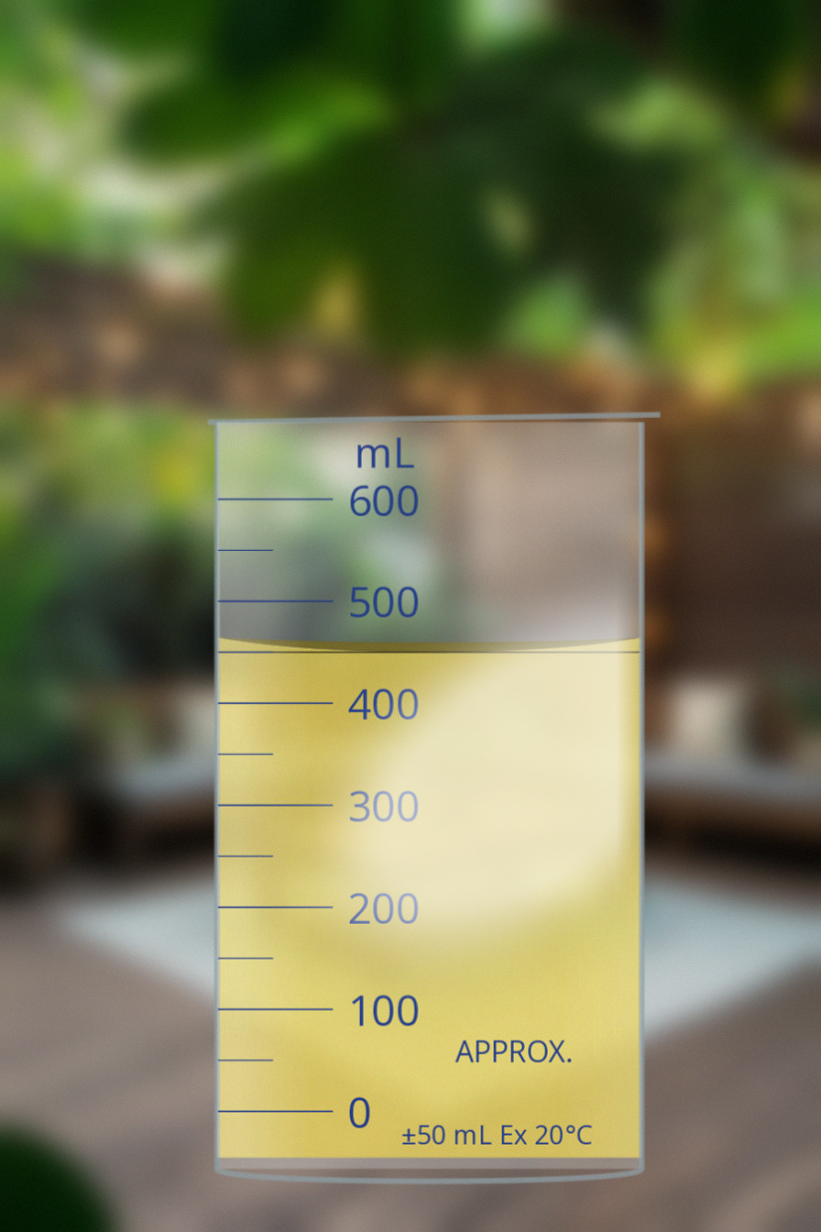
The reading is 450 mL
